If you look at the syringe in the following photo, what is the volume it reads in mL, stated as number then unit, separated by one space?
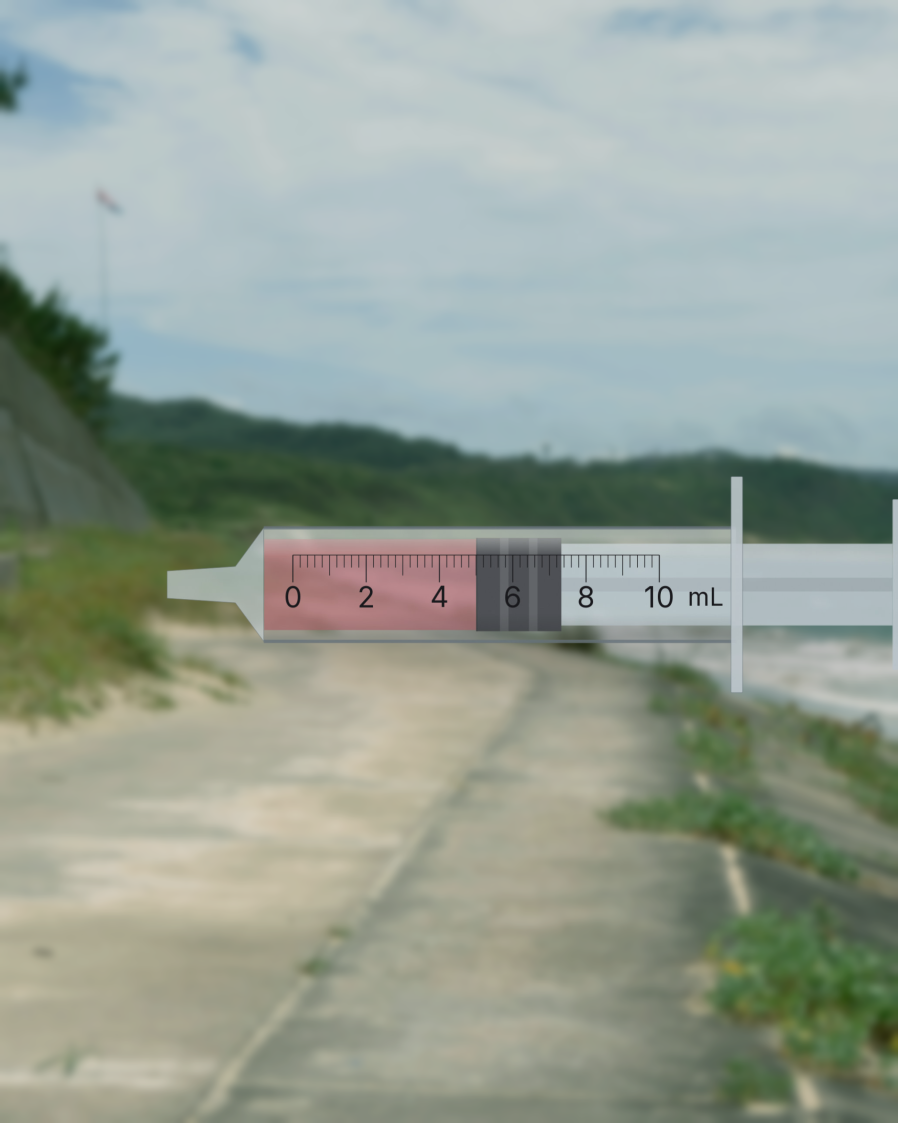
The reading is 5 mL
